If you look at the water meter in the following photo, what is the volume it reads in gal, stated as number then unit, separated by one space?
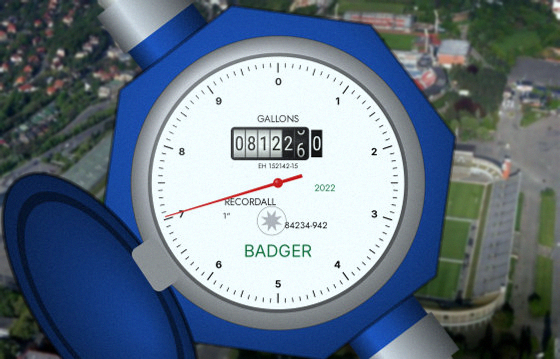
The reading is 812257.0 gal
